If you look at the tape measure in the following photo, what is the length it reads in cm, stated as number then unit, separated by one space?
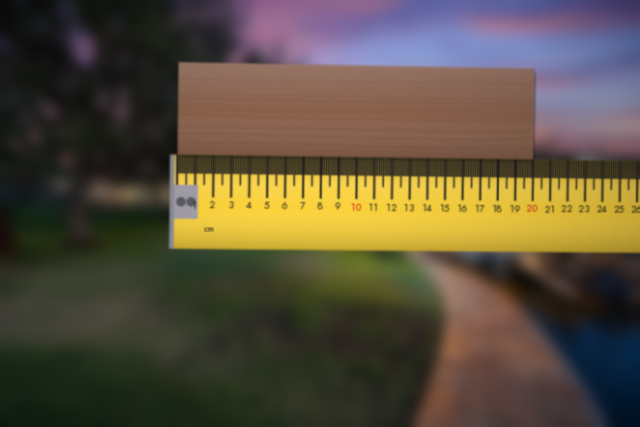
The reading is 20 cm
